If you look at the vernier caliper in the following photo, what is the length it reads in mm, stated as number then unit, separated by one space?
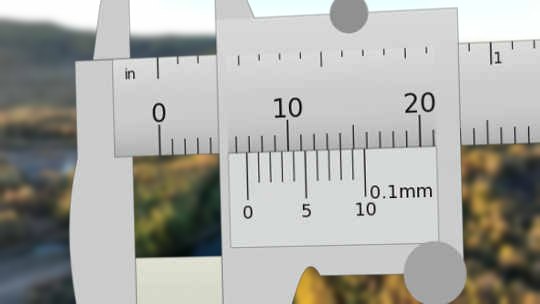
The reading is 6.8 mm
